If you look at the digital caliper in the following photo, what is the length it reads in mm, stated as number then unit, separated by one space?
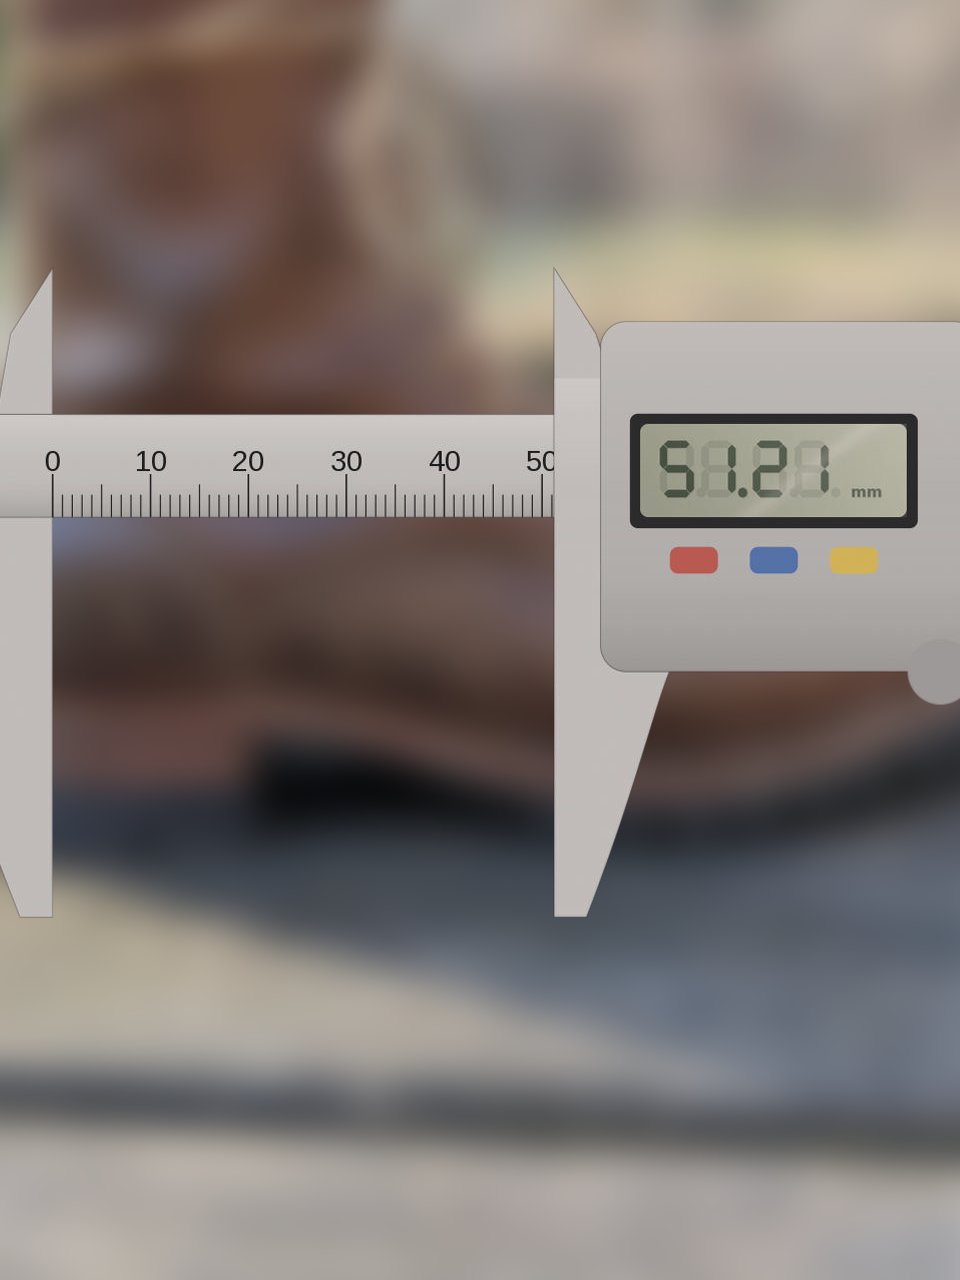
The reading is 51.21 mm
